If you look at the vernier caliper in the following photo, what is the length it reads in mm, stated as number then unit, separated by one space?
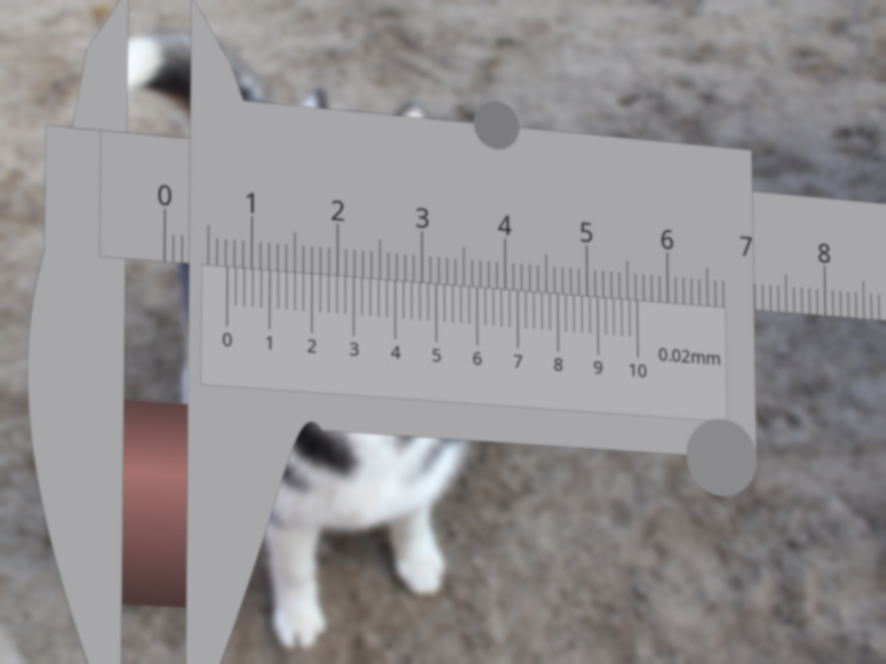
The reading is 7.2 mm
